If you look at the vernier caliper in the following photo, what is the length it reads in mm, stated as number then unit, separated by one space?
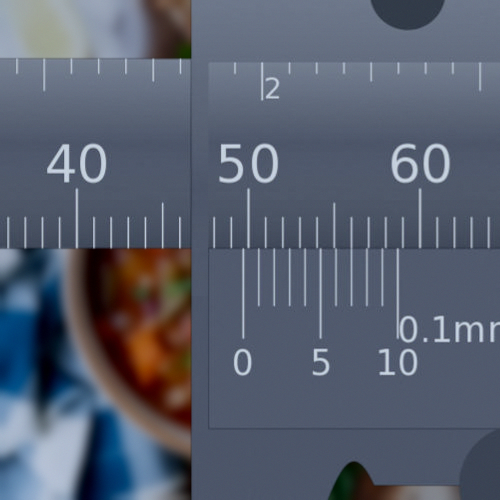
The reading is 49.7 mm
